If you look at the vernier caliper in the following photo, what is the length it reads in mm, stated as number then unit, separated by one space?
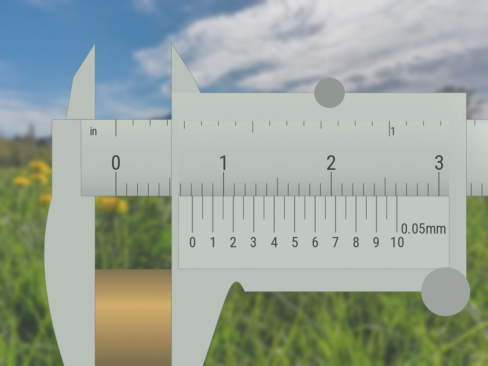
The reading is 7.1 mm
